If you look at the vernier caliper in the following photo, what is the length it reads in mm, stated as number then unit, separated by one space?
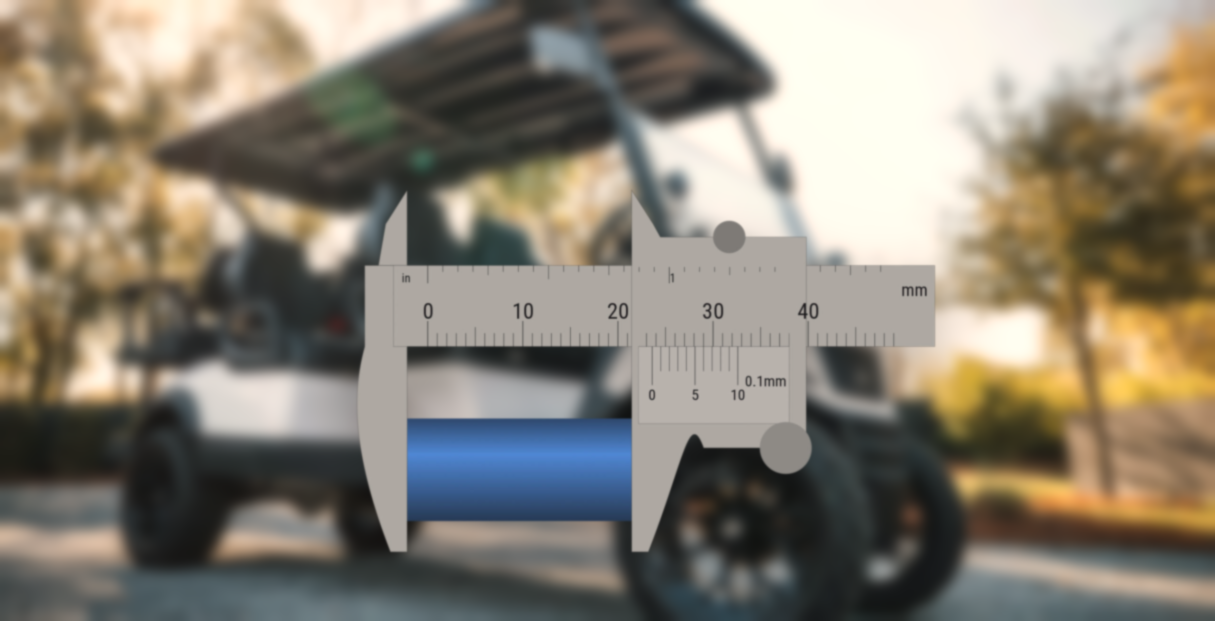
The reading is 23.6 mm
